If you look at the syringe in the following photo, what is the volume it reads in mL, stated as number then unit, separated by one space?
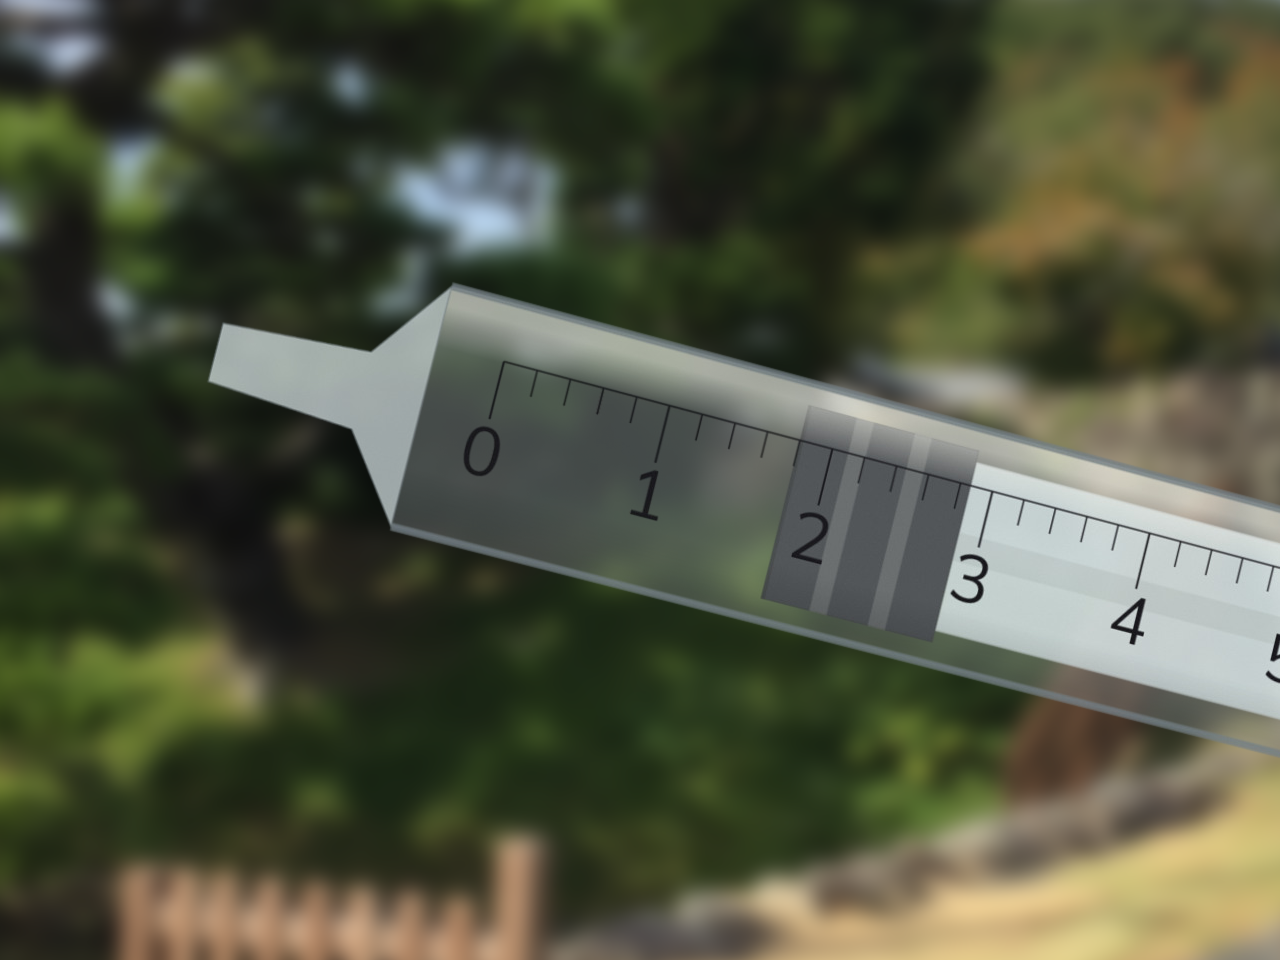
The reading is 1.8 mL
